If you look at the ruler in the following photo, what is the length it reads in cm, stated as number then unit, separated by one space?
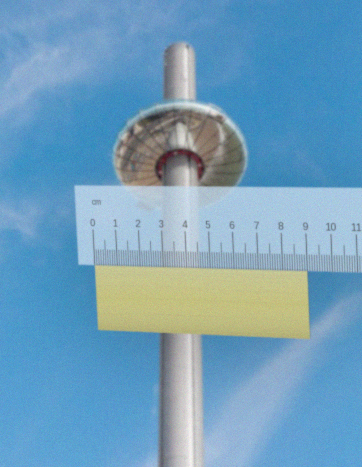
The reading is 9 cm
